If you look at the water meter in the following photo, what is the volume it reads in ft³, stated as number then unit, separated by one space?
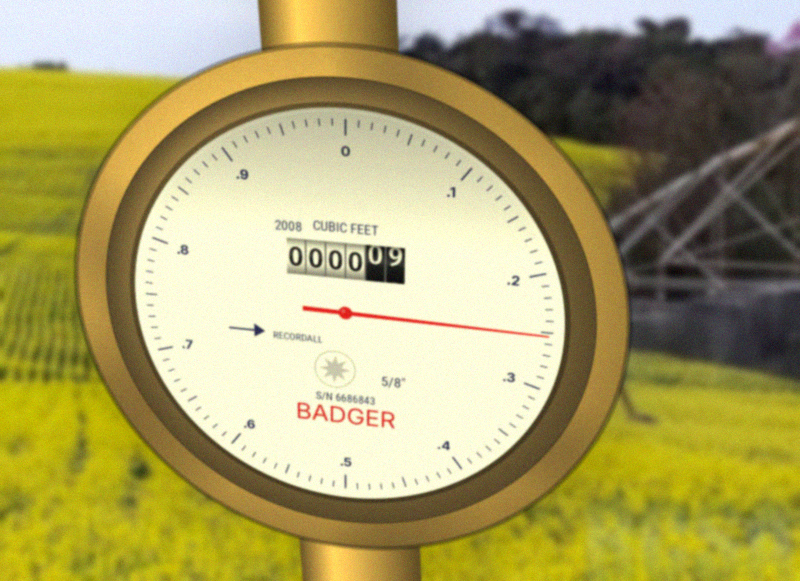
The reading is 9.25 ft³
